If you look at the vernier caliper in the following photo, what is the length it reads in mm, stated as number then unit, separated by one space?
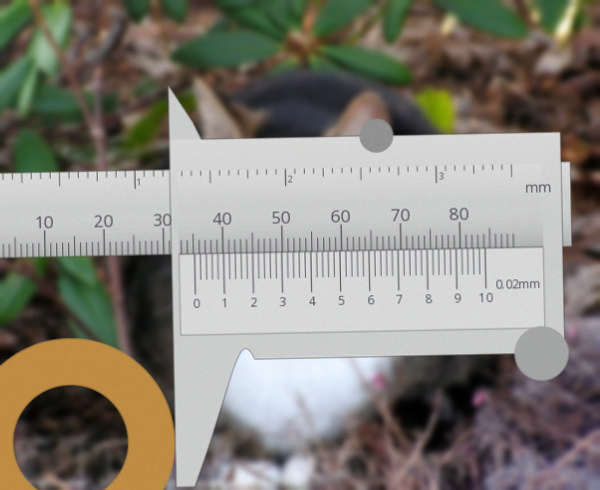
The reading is 35.2 mm
